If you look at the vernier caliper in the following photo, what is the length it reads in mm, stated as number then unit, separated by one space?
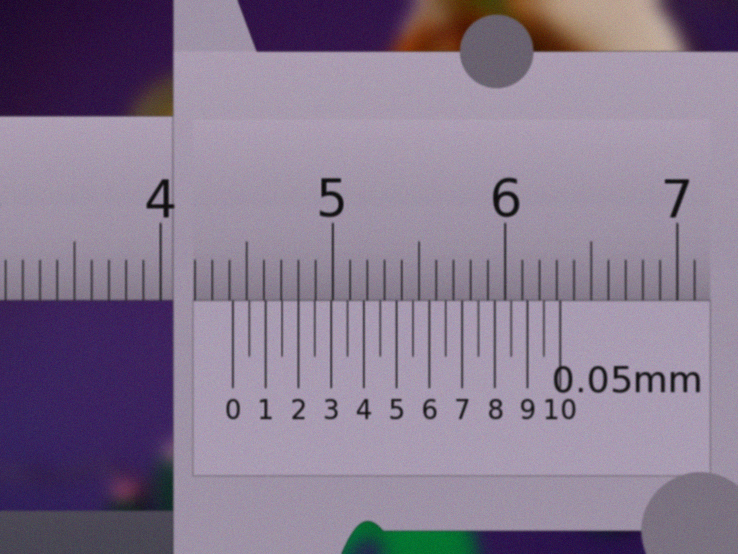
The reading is 44.2 mm
